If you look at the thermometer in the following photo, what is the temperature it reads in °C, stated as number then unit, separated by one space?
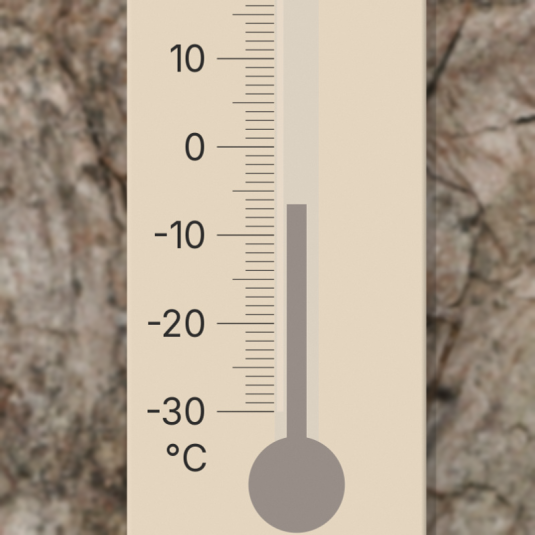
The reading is -6.5 °C
